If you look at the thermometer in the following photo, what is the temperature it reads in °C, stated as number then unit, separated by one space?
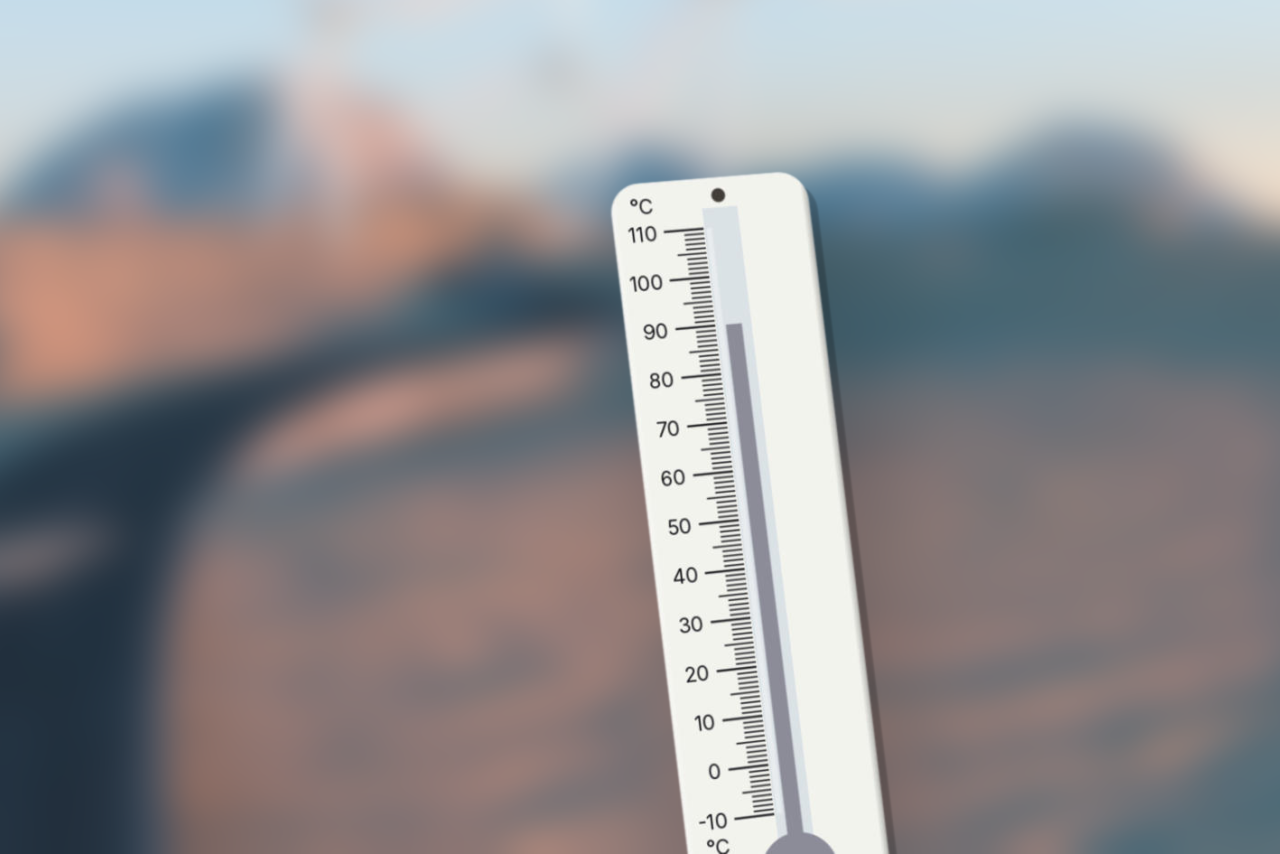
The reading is 90 °C
